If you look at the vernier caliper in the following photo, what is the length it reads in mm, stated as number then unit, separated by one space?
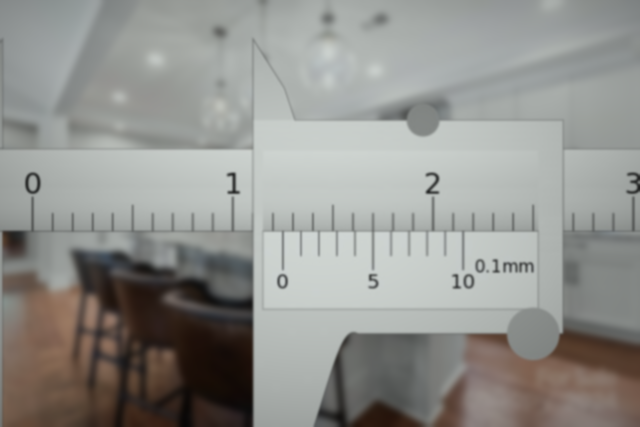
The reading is 12.5 mm
